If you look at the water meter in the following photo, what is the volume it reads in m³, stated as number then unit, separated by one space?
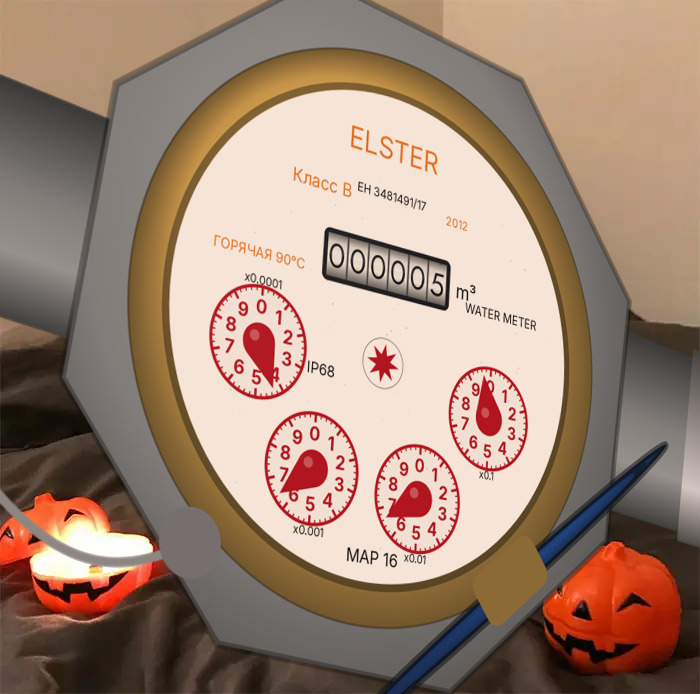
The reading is 4.9664 m³
